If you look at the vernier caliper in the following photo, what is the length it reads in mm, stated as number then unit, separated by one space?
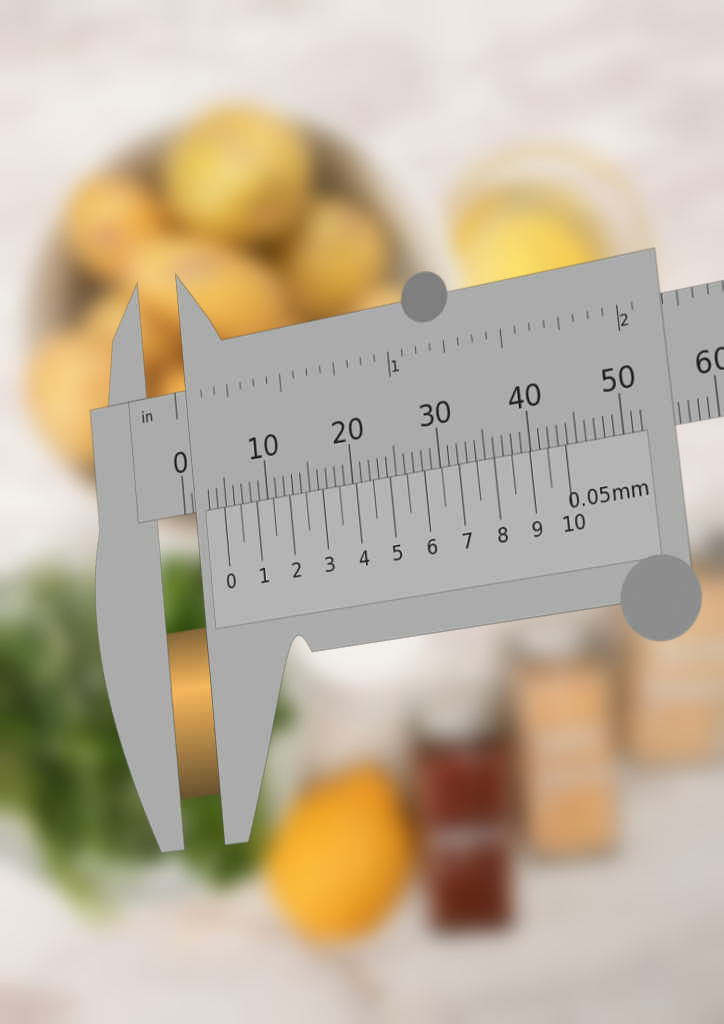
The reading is 4.8 mm
